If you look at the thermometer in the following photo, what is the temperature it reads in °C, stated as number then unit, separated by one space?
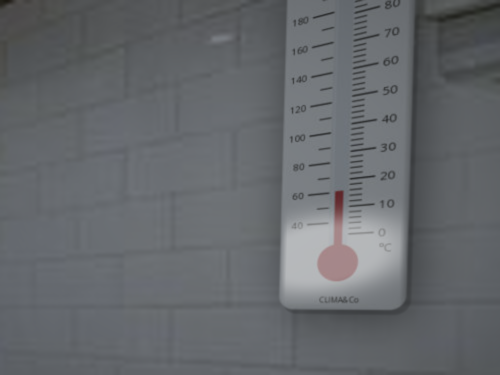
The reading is 16 °C
